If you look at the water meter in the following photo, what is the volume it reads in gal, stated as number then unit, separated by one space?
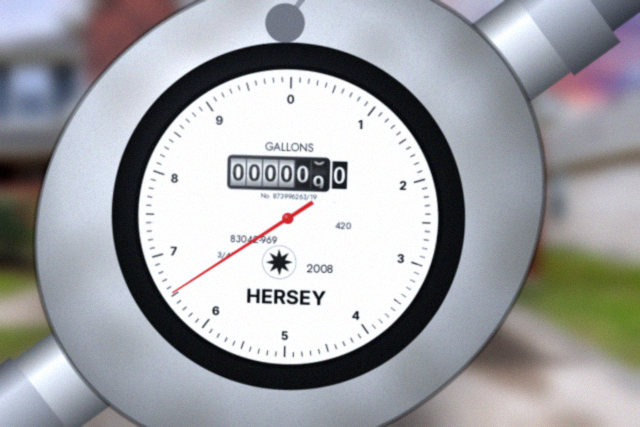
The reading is 86.5 gal
